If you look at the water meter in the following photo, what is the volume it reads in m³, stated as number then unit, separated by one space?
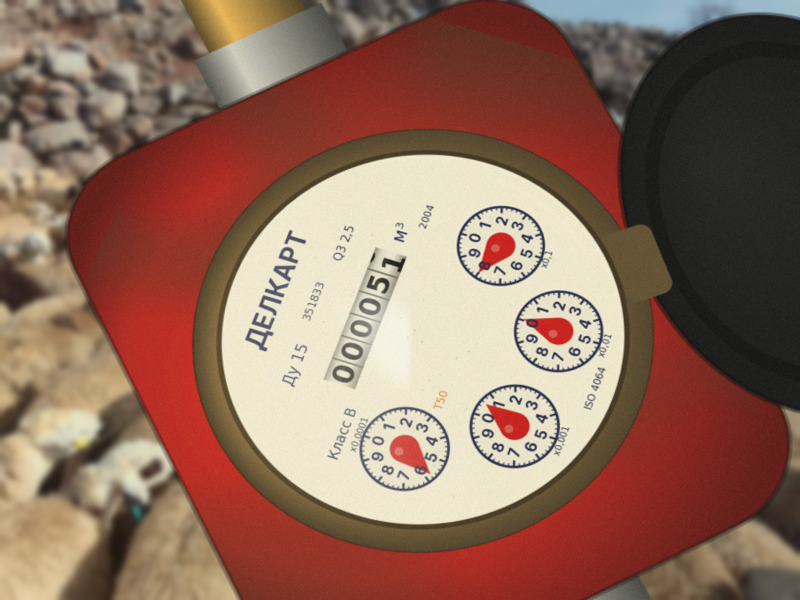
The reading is 50.8005 m³
